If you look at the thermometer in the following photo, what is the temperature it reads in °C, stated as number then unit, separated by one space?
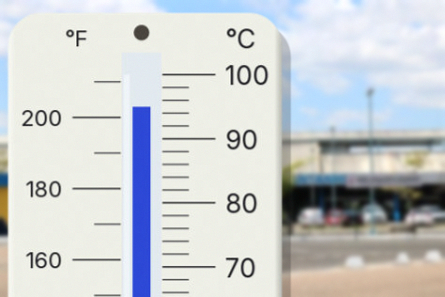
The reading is 95 °C
